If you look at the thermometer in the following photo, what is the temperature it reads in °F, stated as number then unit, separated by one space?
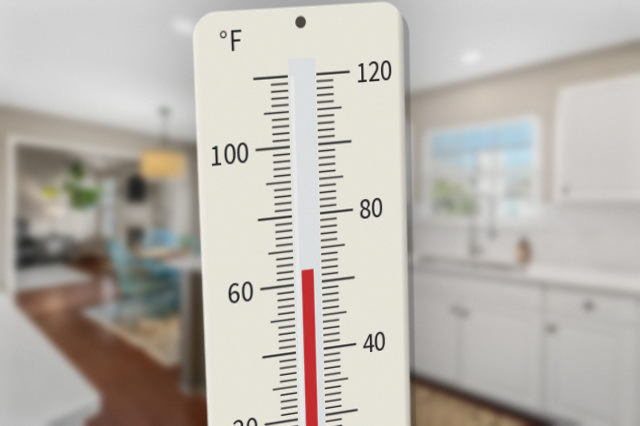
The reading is 64 °F
